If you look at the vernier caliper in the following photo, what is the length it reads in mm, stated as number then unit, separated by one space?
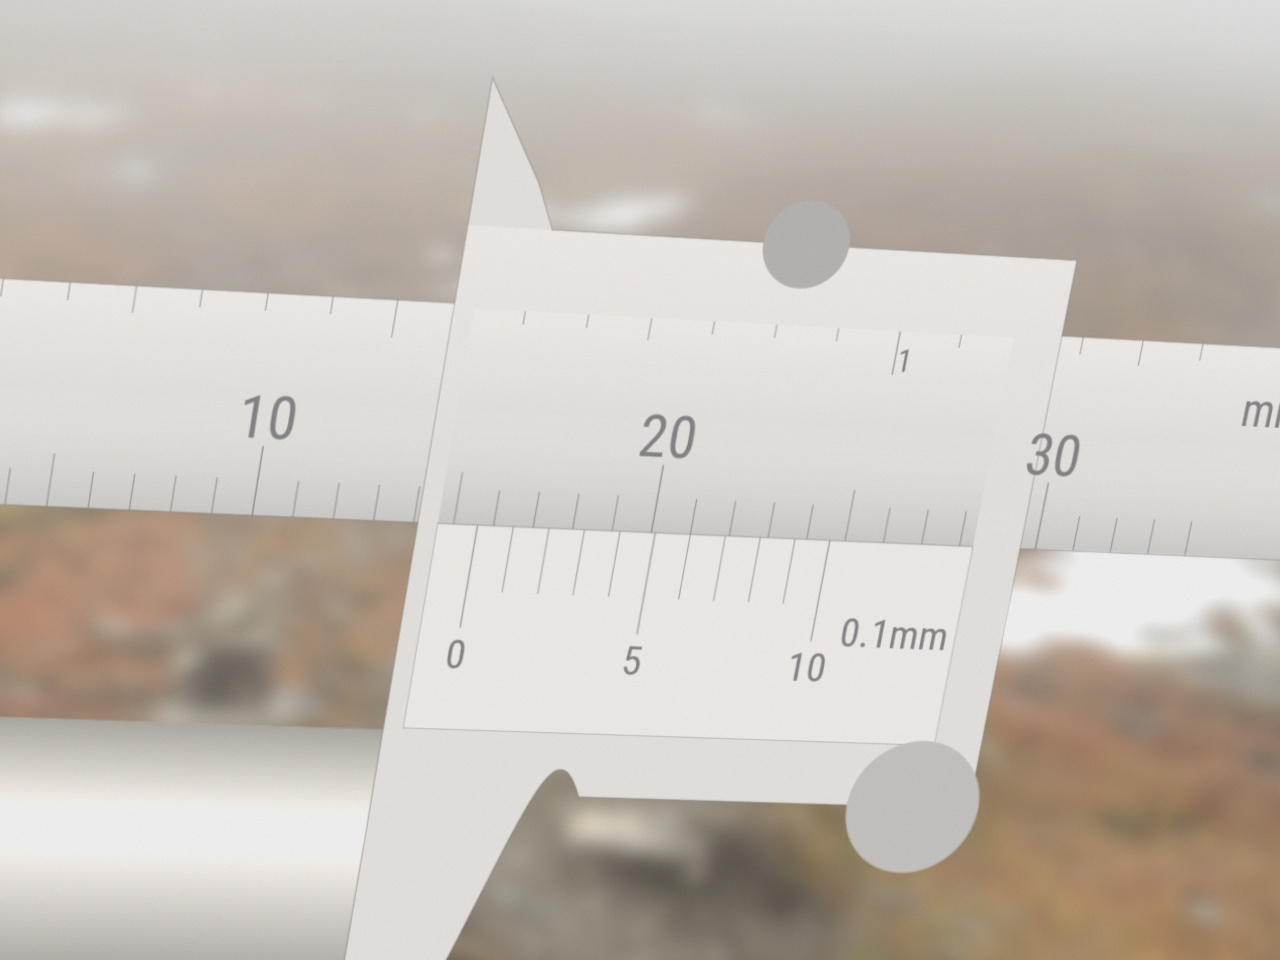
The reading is 15.6 mm
